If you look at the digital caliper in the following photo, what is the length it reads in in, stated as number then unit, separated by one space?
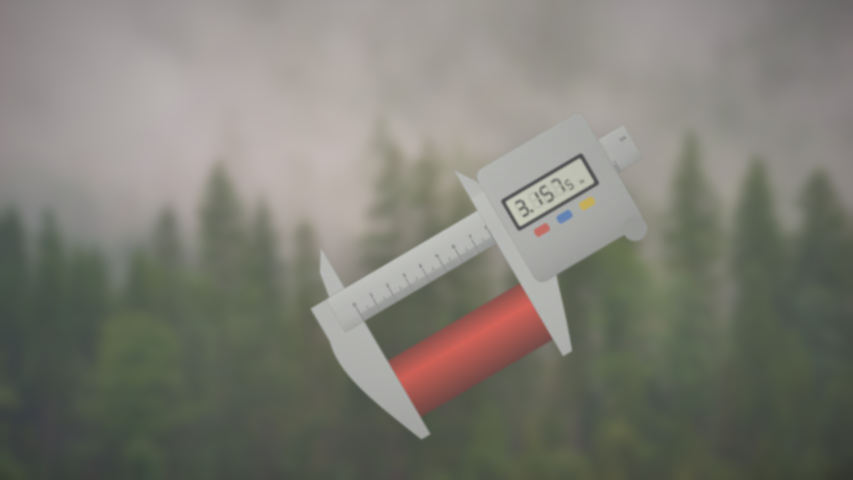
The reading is 3.1575 in
